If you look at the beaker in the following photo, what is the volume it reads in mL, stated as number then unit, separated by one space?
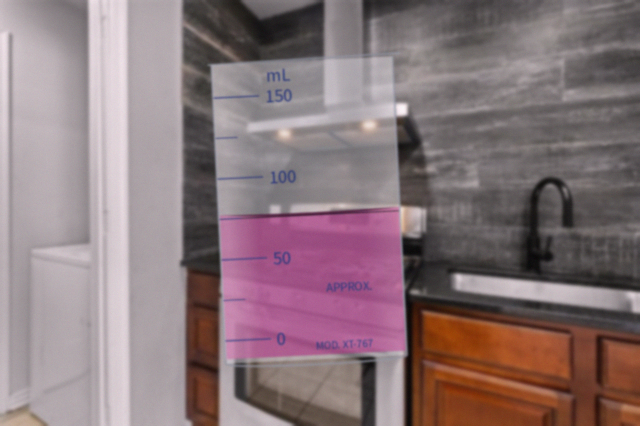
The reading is 75 mL
